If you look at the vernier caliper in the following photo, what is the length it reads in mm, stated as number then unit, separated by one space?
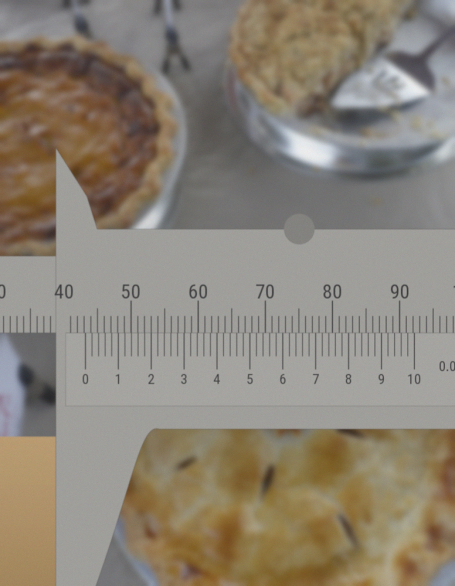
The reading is 43.2 mm
